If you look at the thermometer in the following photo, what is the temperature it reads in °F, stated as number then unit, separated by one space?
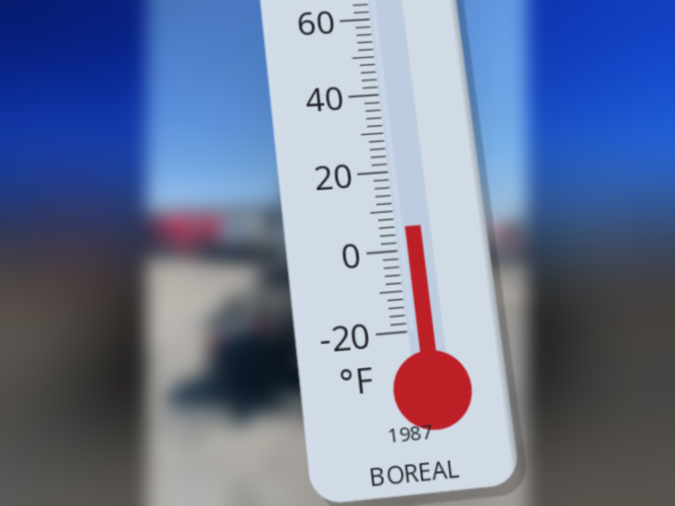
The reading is 6 °F
